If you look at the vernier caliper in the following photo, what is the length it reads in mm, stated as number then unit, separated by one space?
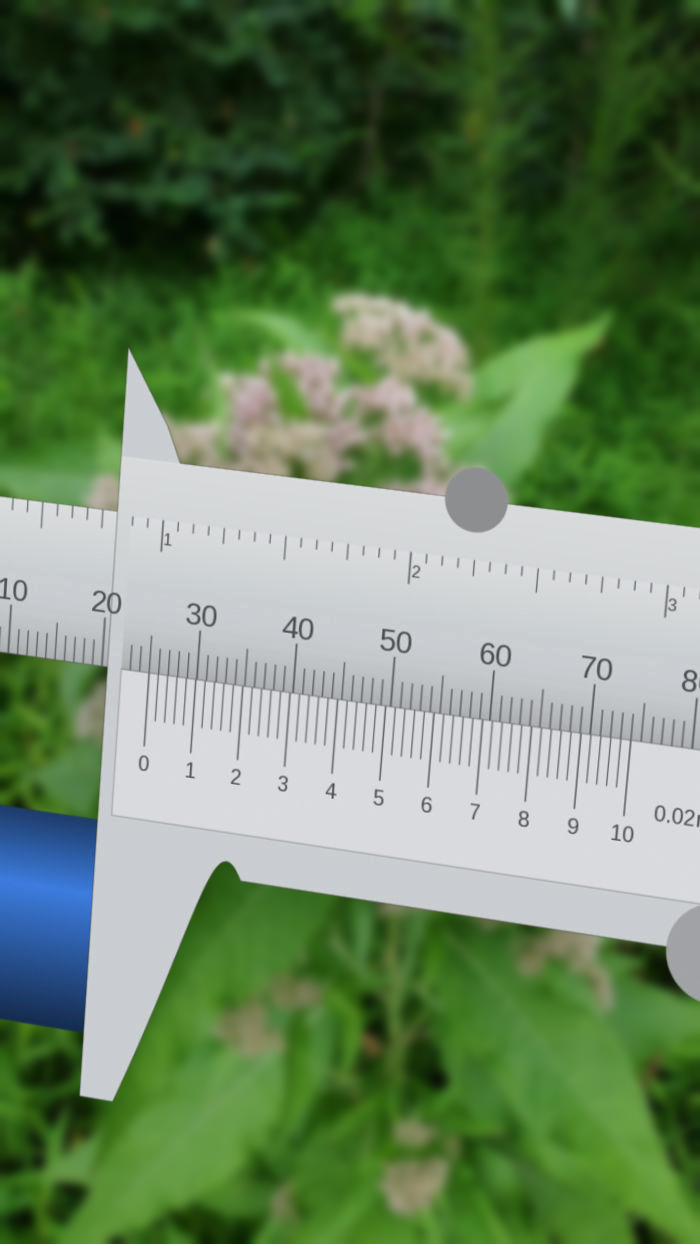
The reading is 25.0 mm
